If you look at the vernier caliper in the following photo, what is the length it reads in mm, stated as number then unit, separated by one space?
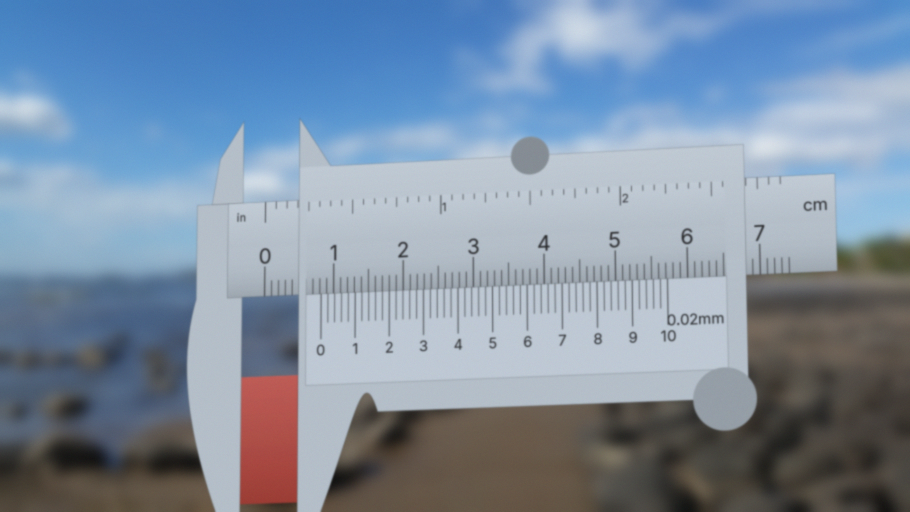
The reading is 8.2 mm
